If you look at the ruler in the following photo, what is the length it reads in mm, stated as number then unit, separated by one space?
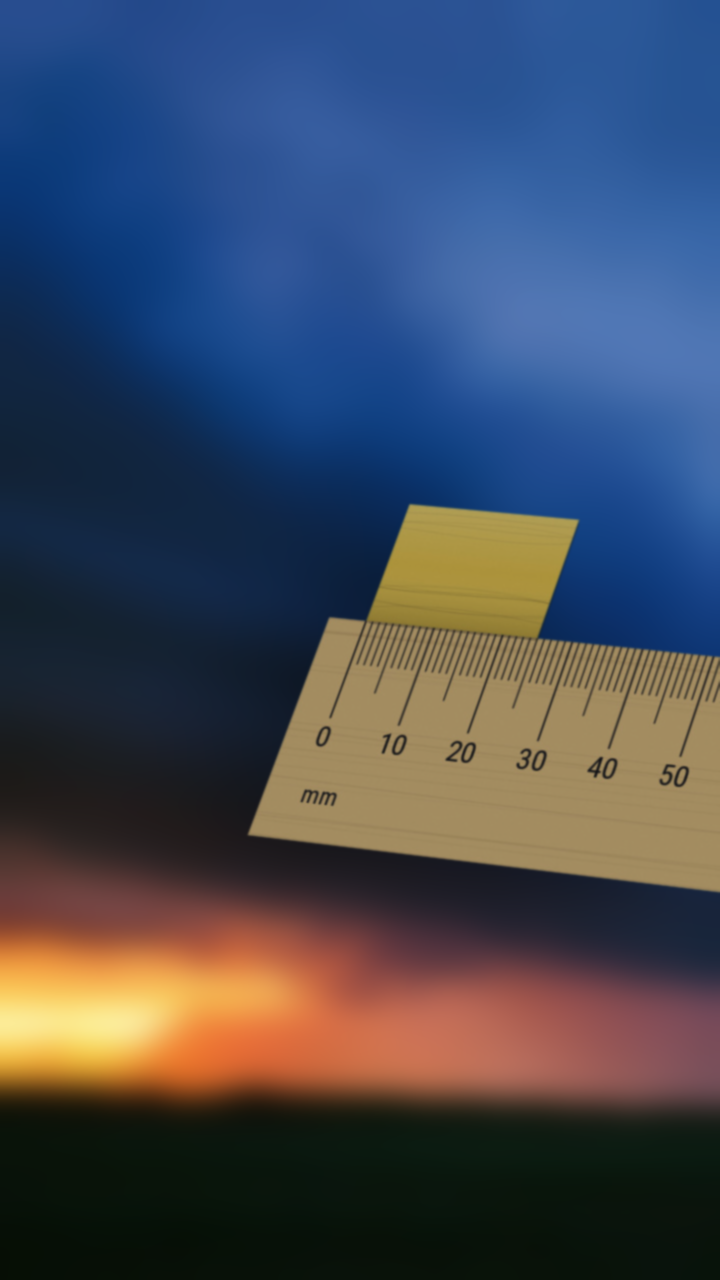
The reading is 25 mm
